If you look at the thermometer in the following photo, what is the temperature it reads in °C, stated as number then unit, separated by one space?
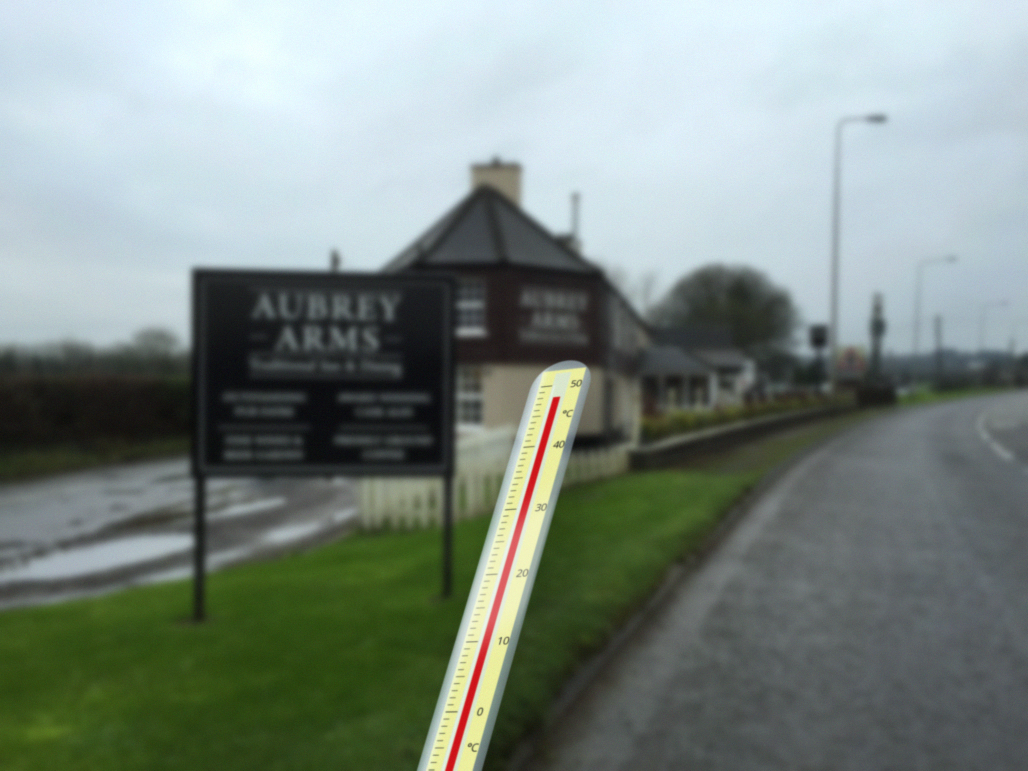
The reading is 48 °C
